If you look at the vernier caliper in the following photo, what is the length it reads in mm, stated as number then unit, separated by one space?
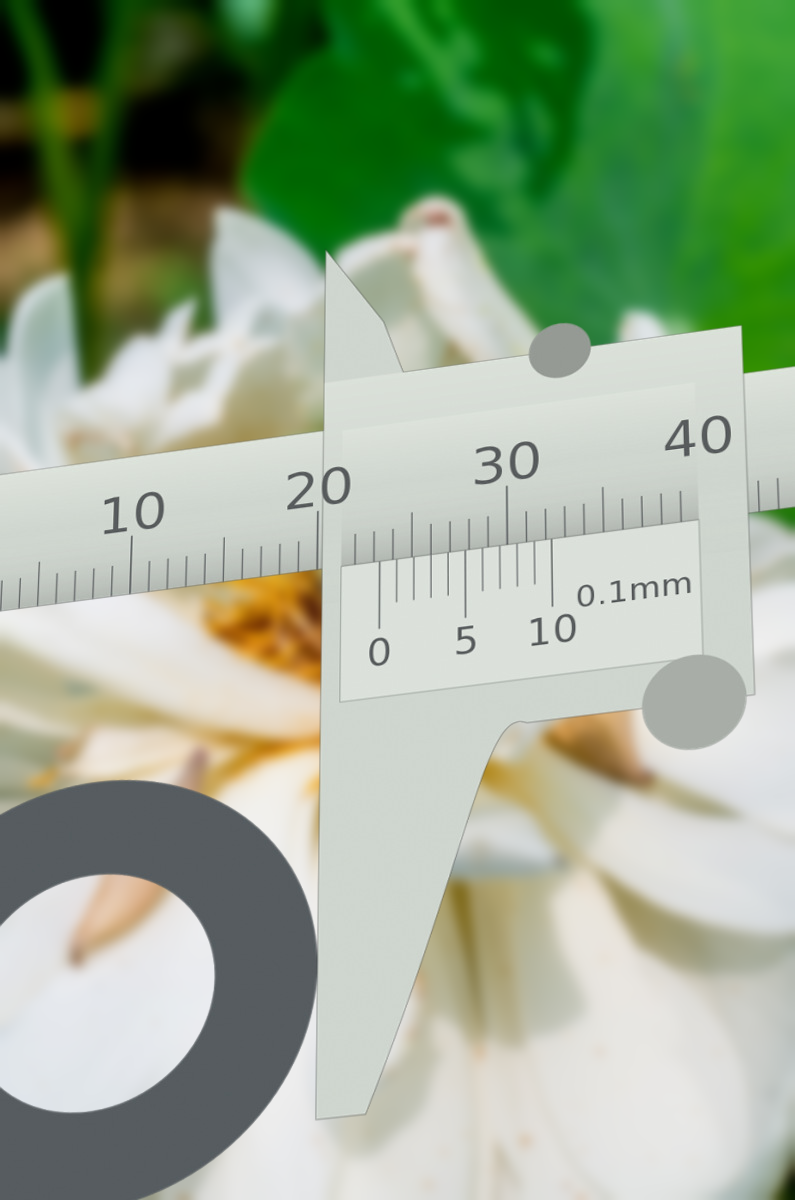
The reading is 23.3 mm
